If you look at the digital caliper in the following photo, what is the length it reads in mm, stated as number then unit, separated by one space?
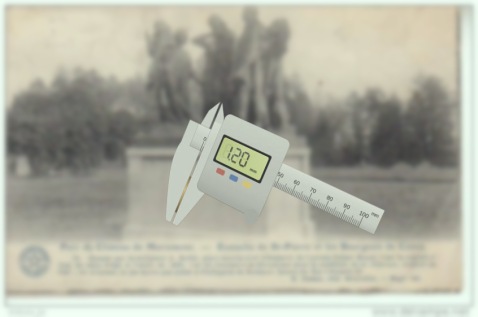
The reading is 1.20 mm
